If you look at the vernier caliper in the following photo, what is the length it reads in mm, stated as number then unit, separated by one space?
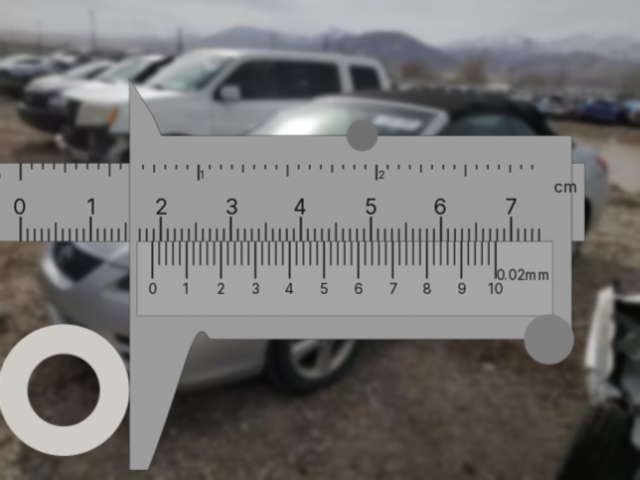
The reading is 18.8 mm
